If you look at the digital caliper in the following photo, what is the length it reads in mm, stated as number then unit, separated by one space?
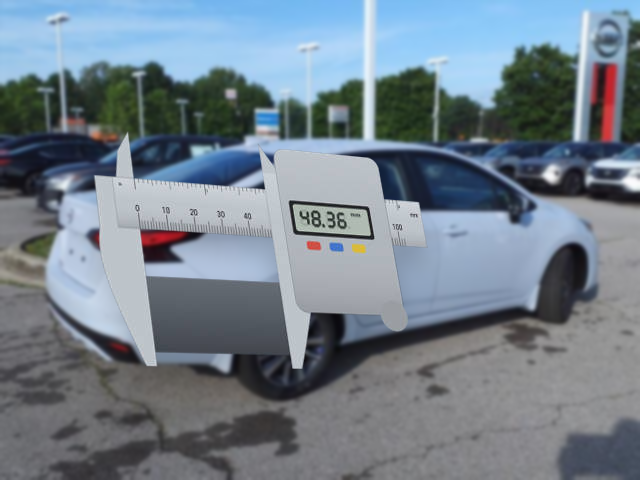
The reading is 48.36 mm
